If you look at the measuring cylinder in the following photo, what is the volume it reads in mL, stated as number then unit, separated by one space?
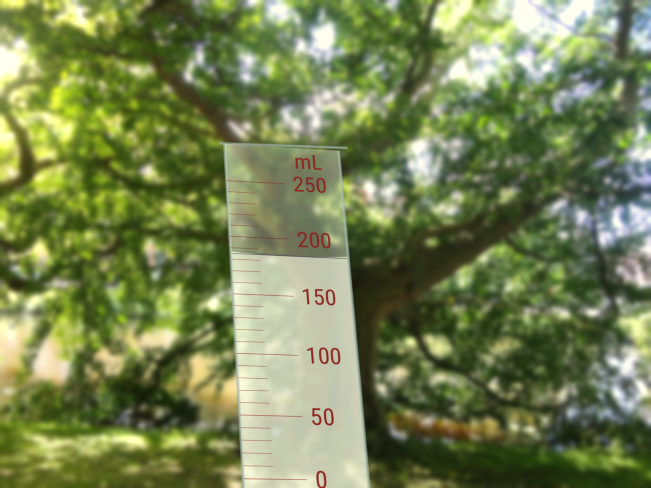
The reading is 185 mL
